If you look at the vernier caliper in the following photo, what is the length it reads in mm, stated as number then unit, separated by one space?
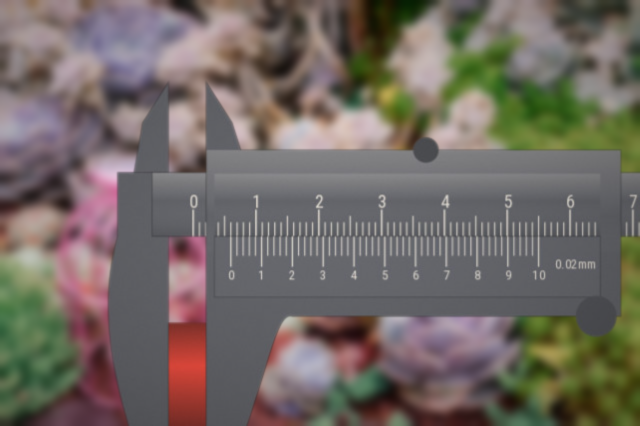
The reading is 6.0 mm
